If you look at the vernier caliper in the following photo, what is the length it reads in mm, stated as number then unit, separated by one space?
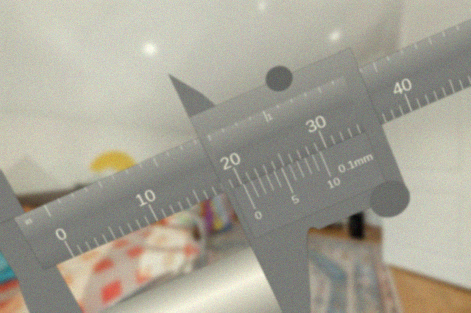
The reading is 20.2 mm
